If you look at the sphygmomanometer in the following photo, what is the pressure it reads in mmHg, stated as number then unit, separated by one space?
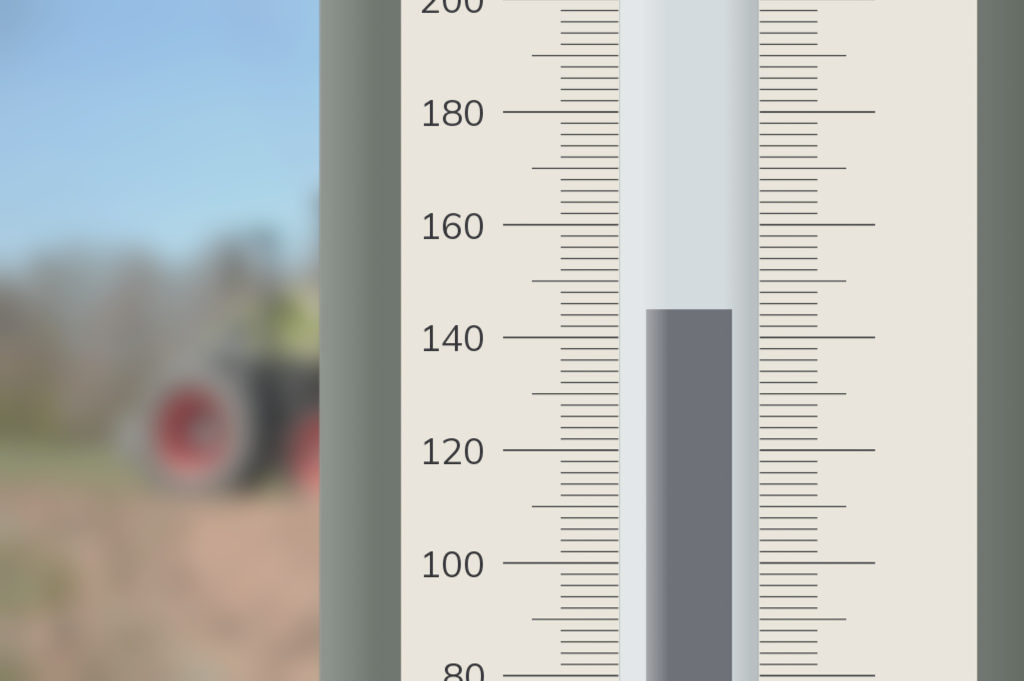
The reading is 145 mmHg
